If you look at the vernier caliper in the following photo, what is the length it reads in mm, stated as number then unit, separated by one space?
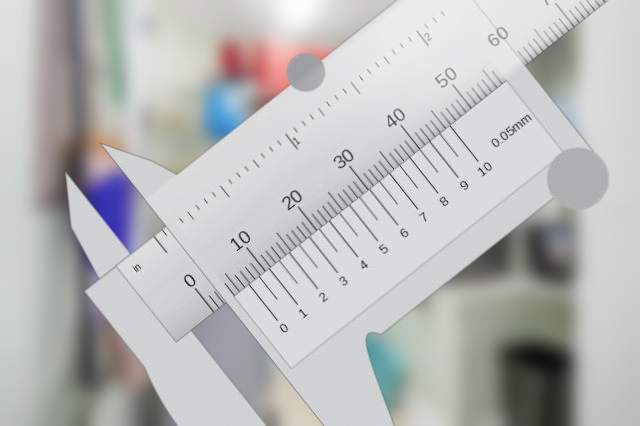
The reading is 6.8 mm
